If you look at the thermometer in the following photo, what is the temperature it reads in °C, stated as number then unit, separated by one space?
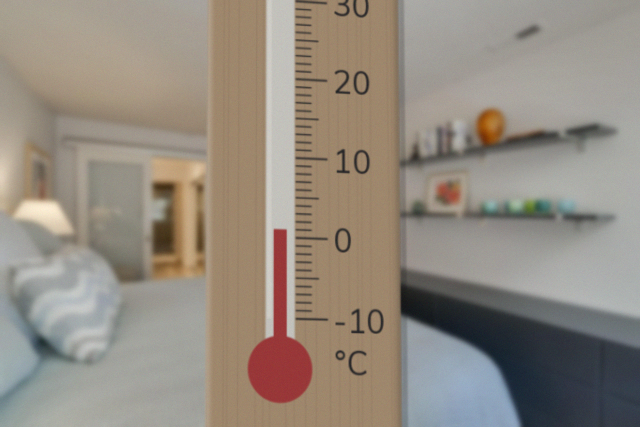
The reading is 1 °C
